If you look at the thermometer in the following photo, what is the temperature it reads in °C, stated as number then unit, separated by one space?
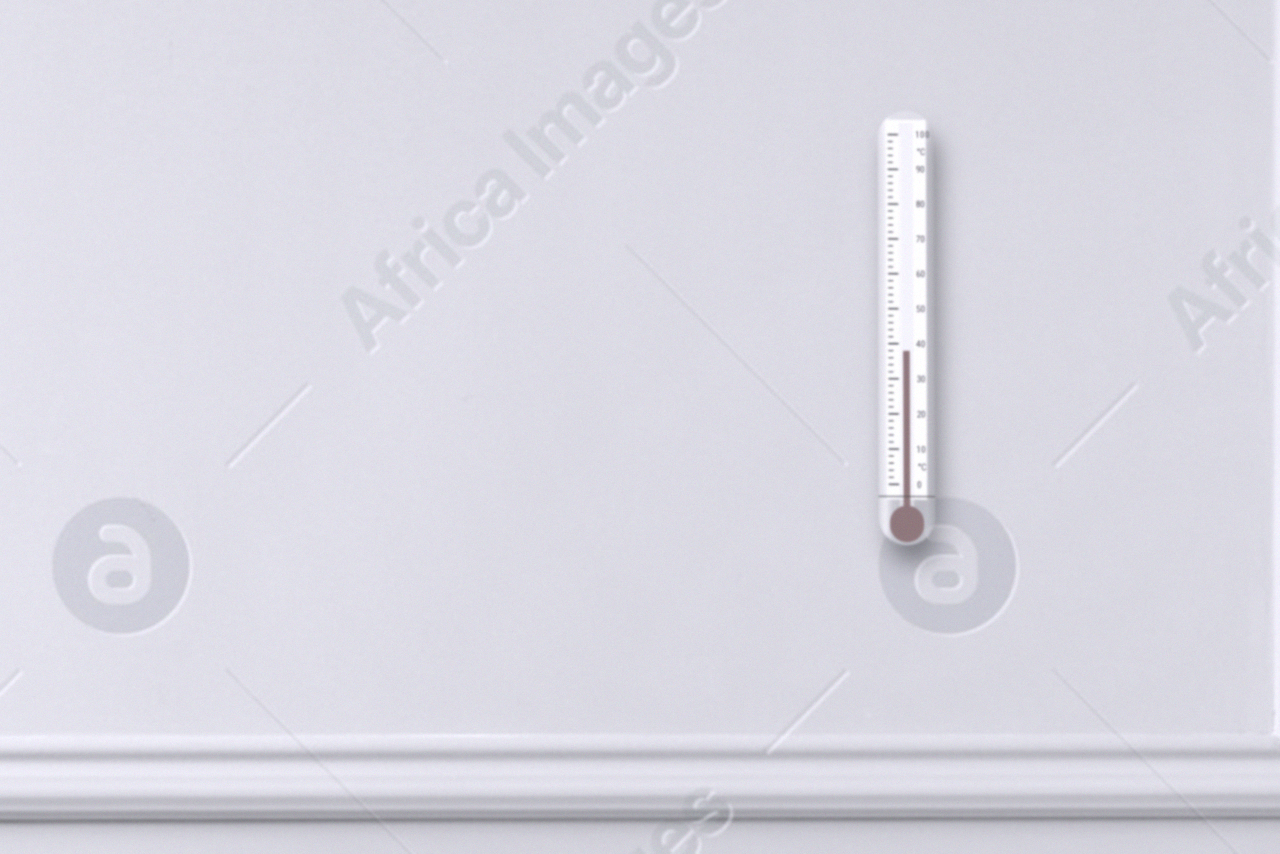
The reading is 38 °C
